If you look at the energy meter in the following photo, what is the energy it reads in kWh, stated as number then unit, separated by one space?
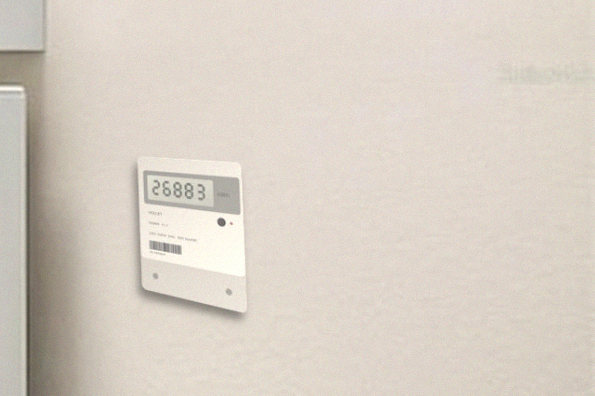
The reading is 26883 kWh
